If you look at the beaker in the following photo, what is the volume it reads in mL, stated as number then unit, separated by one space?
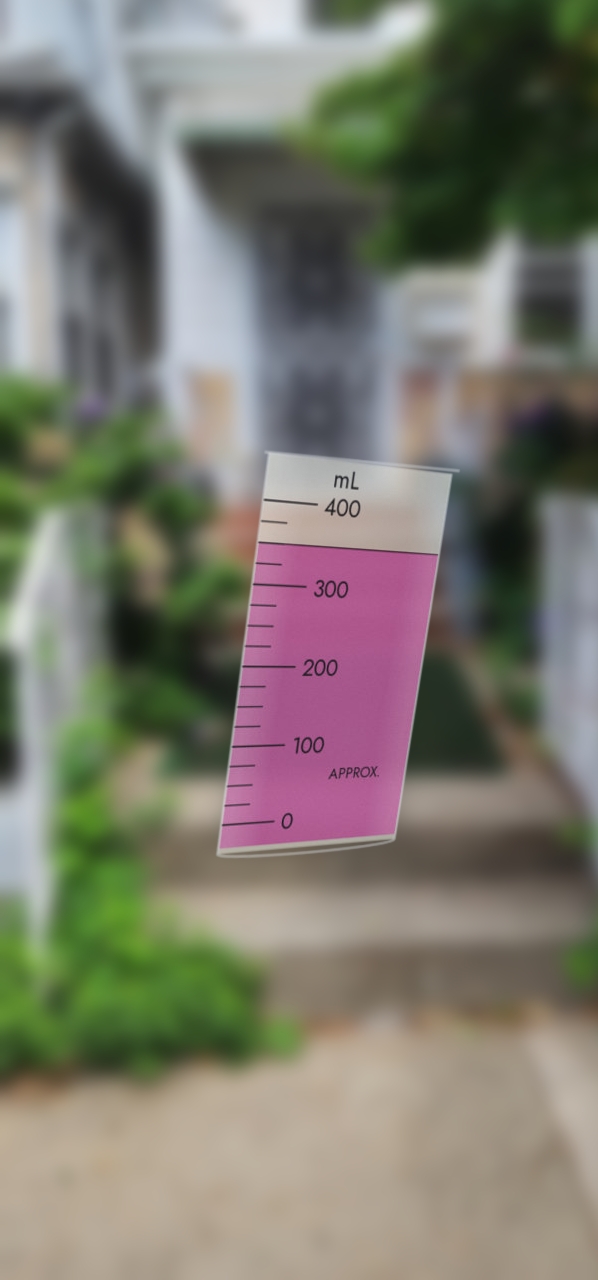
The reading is 350 mL
